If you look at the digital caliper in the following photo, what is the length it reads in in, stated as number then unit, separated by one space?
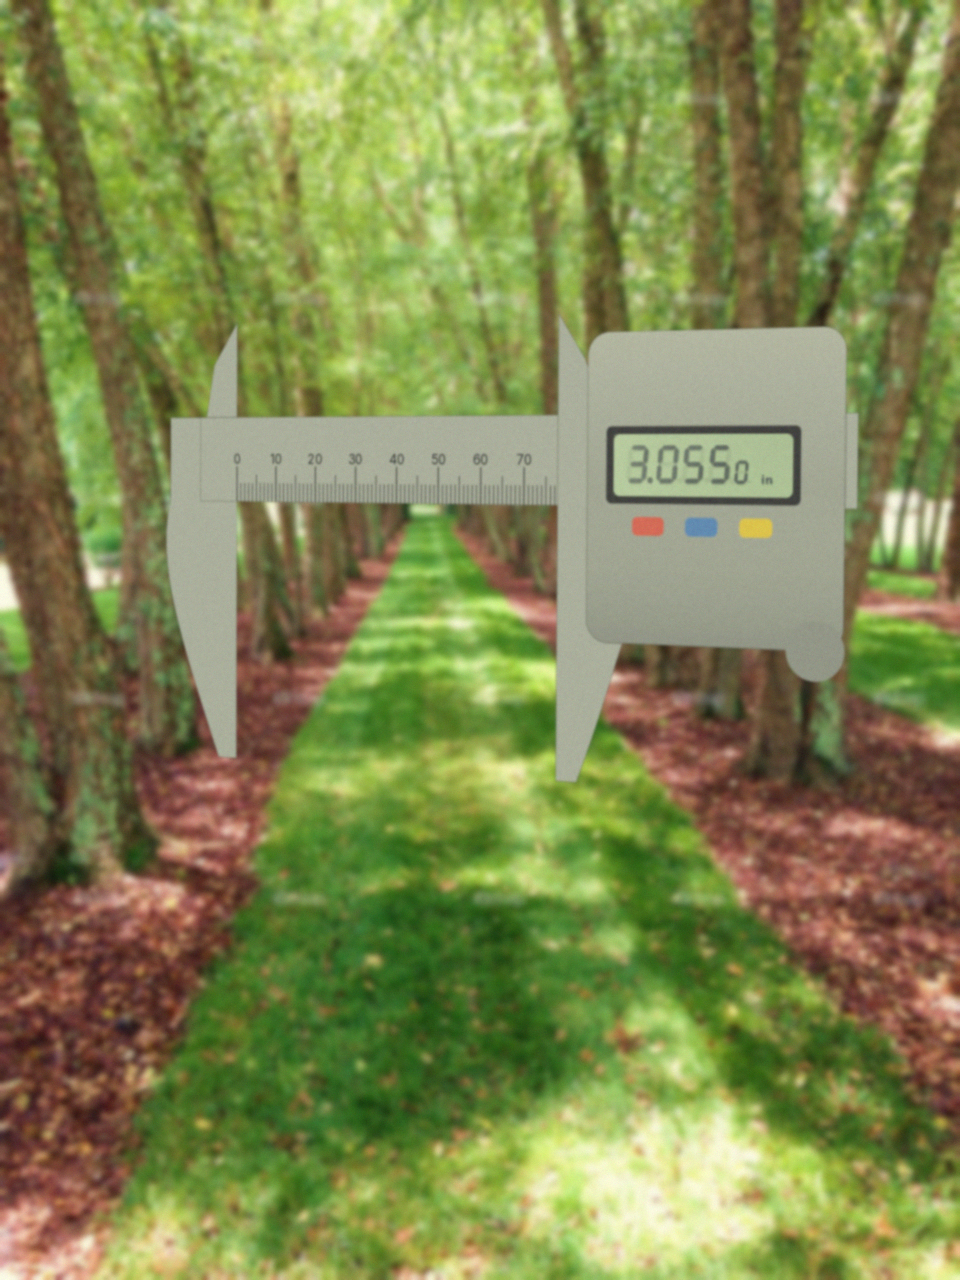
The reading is 3.0550 in
